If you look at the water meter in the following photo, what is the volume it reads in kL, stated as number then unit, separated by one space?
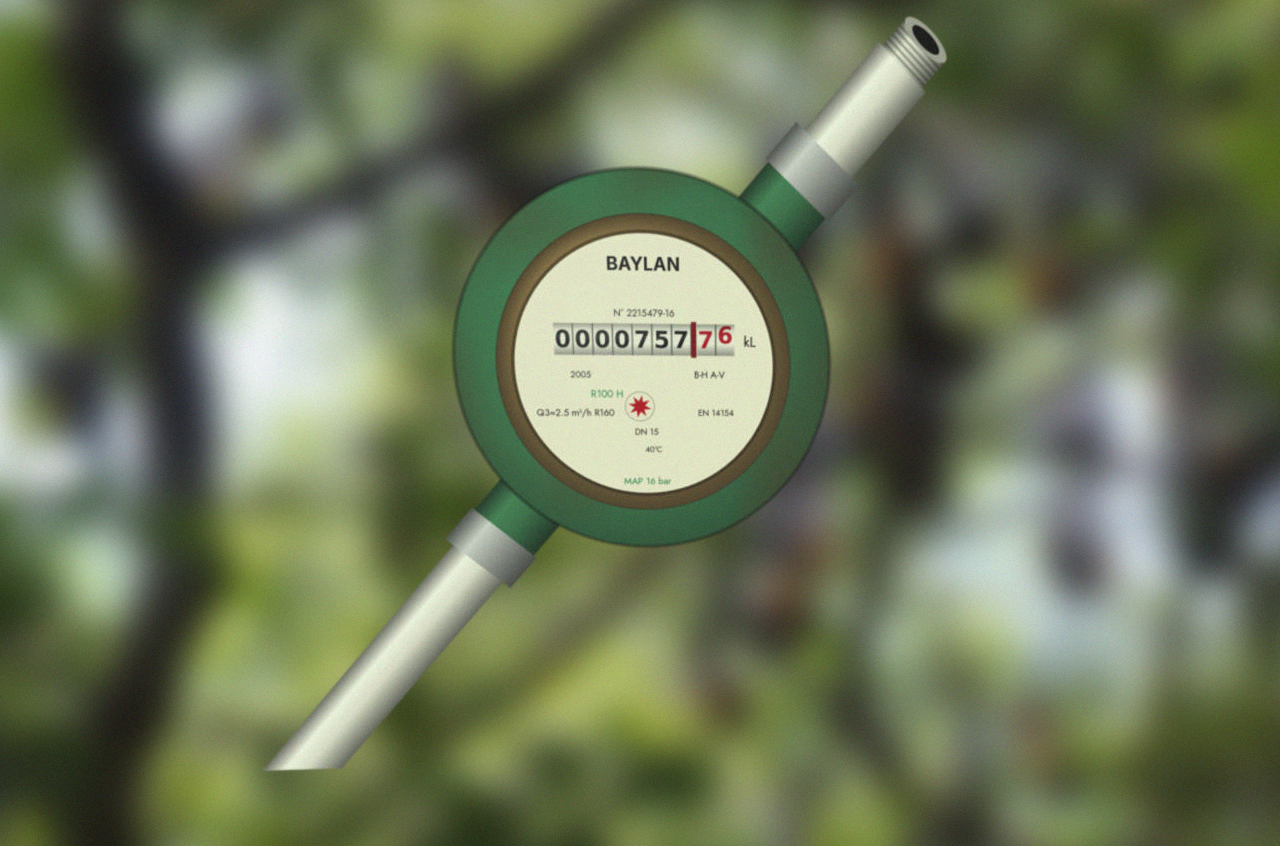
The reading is 757.76 kL
